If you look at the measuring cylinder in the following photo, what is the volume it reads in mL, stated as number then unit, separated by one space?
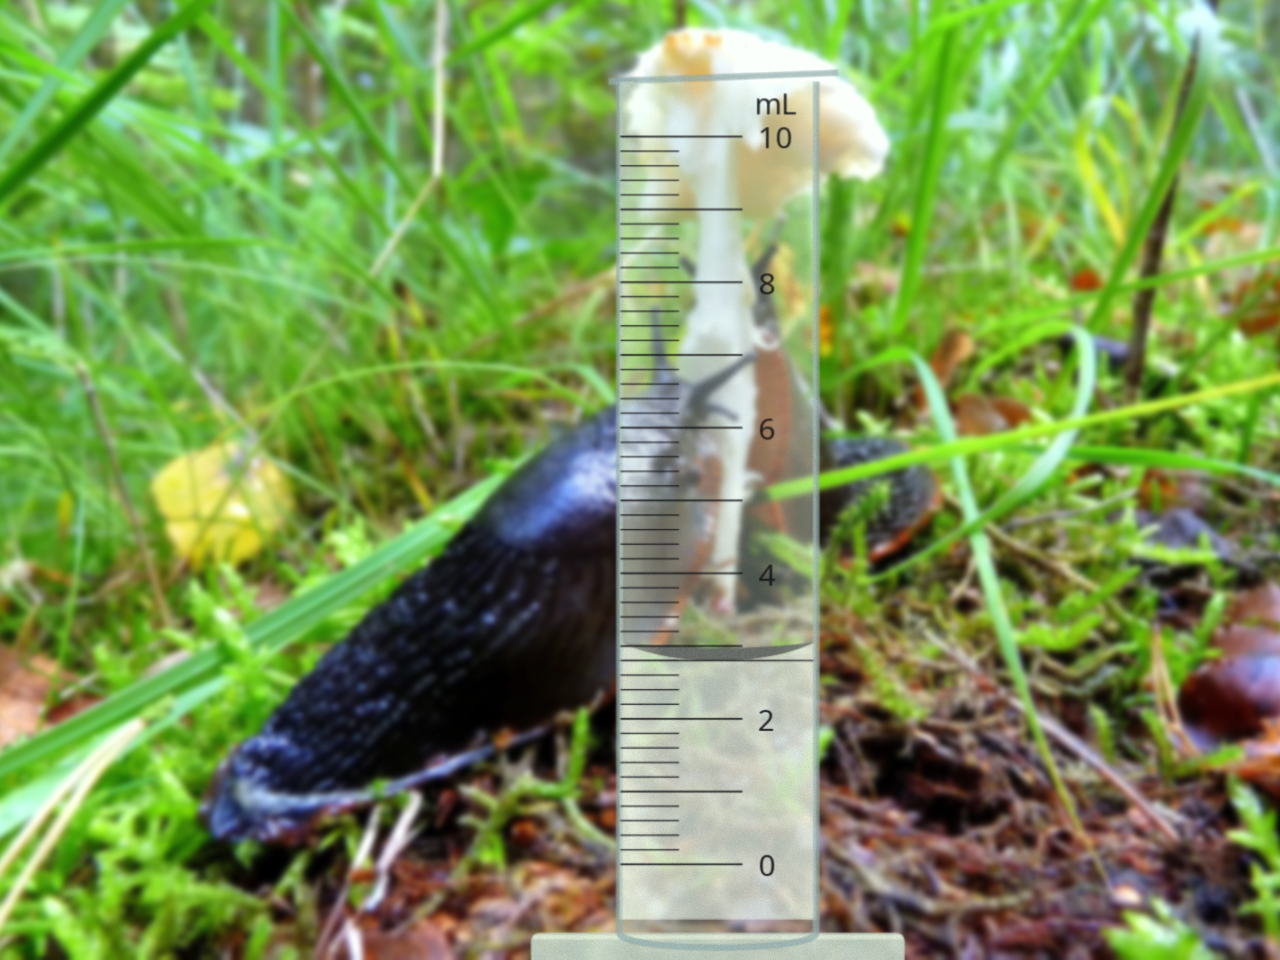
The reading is 2.8 mL
